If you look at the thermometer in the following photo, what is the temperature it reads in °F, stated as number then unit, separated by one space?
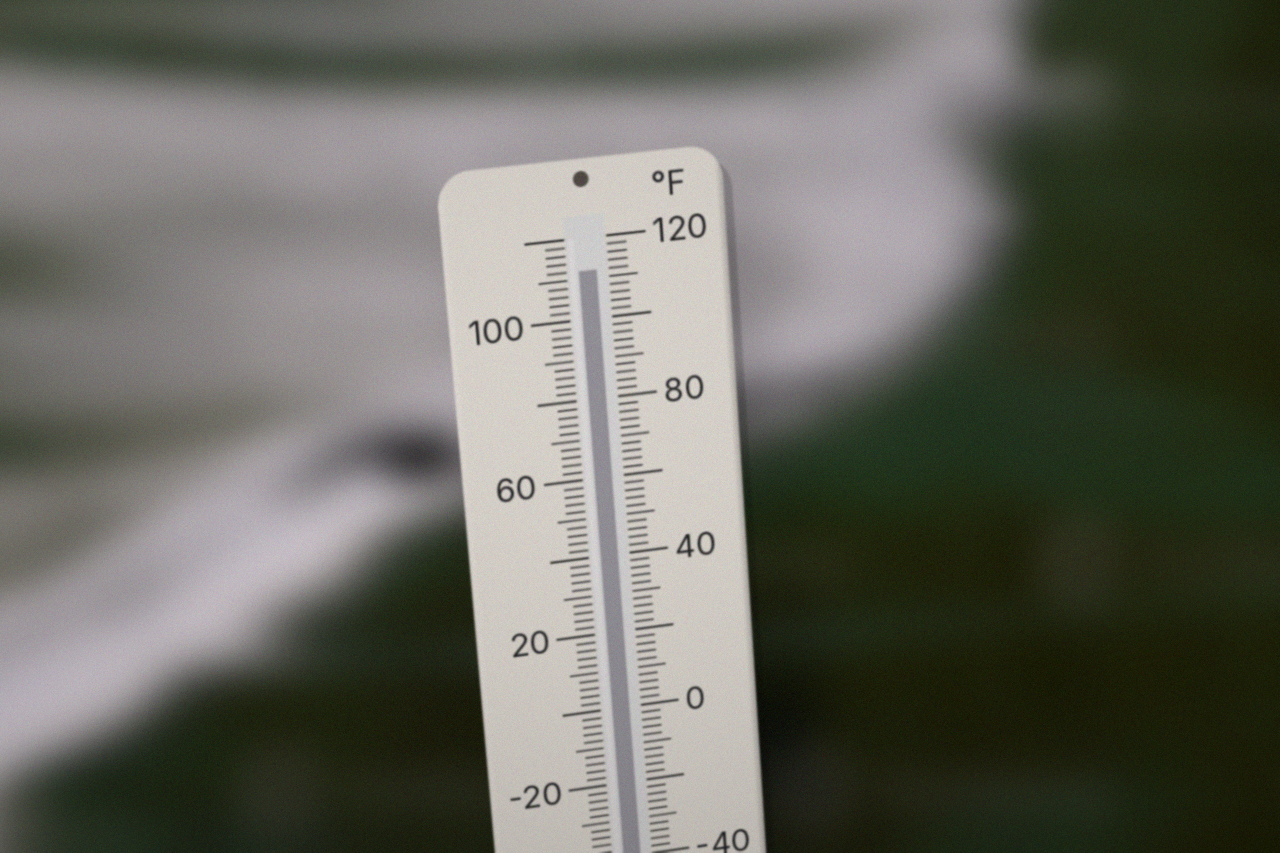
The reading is 112 °F
